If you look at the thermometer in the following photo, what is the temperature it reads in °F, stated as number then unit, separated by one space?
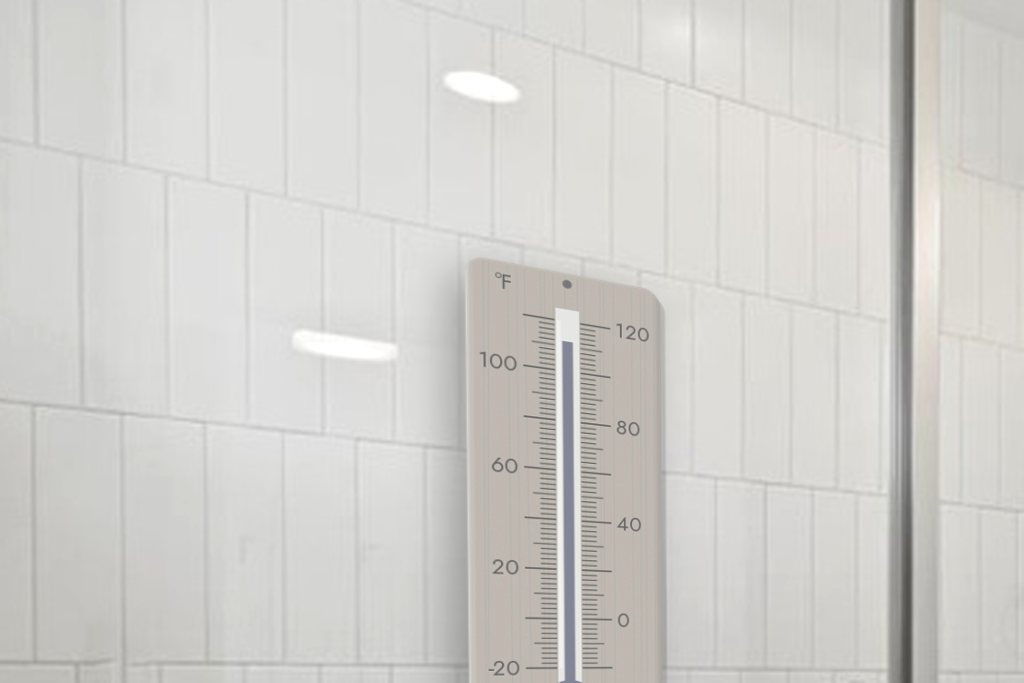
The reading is 112 °F
